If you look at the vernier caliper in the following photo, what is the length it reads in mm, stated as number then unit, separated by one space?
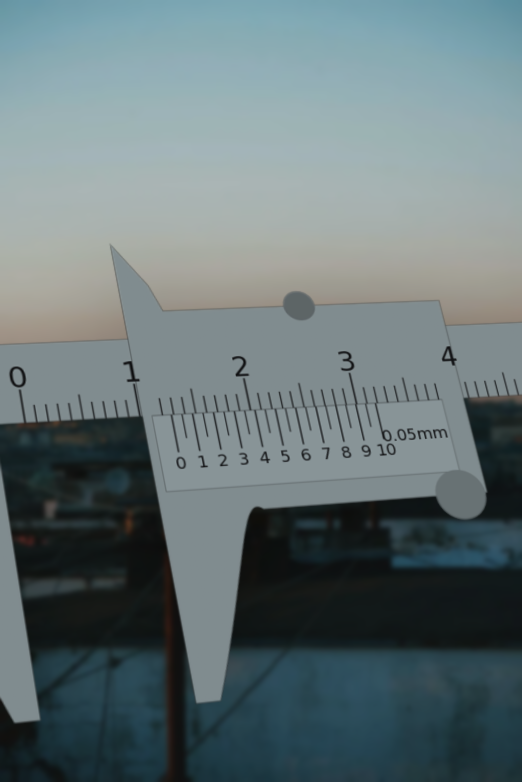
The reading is 12.8 mm
